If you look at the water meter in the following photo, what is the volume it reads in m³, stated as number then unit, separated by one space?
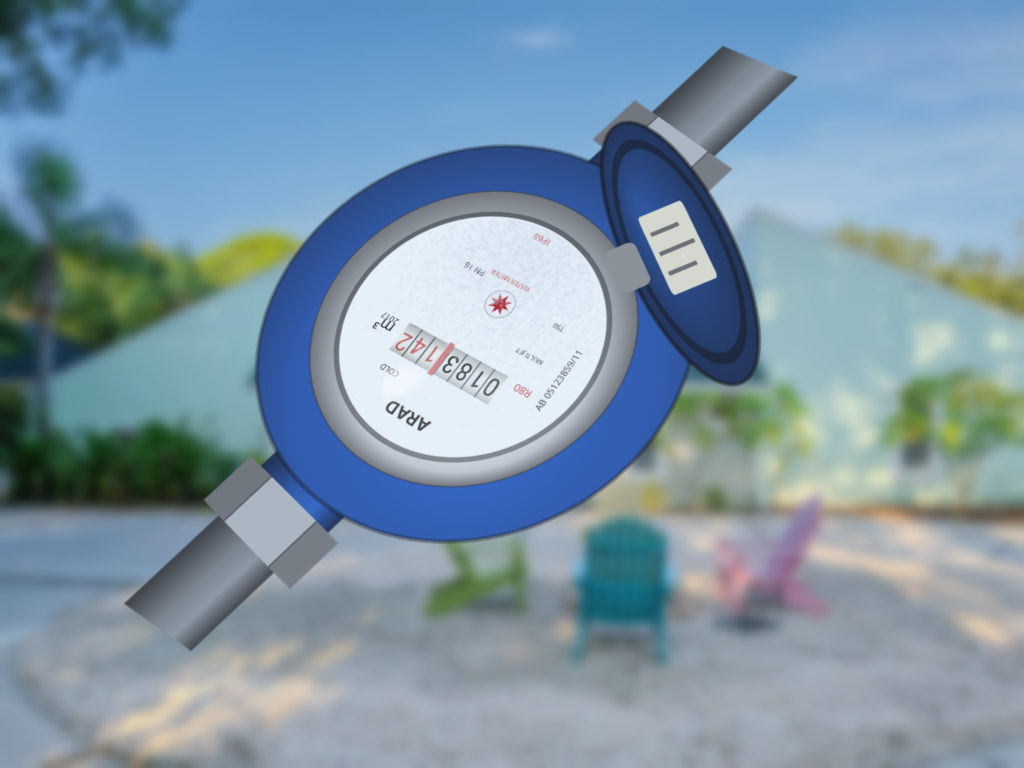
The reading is 183.142 m³
